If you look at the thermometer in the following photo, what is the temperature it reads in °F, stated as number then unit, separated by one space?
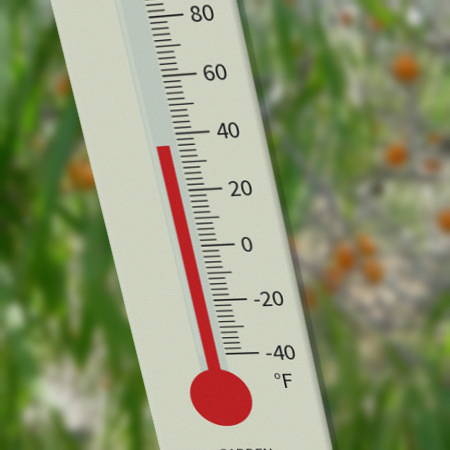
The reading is 36 °F
